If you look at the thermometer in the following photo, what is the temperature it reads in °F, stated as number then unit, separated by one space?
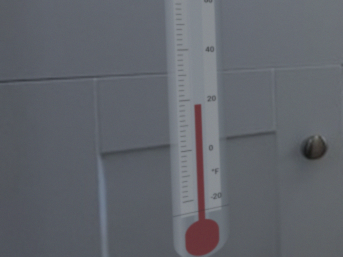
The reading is 18 °F
